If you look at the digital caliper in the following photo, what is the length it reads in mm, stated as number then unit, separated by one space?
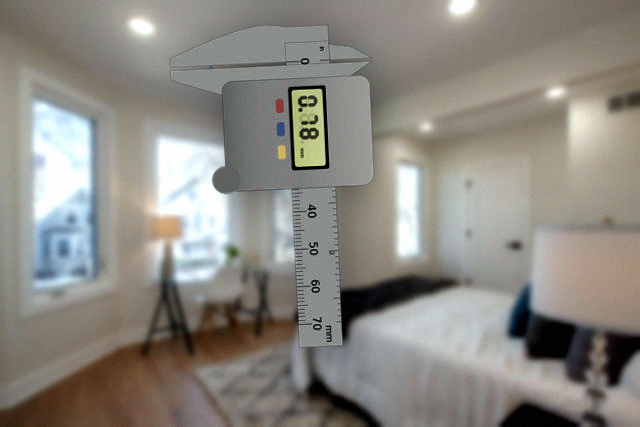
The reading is 0.78 mm
